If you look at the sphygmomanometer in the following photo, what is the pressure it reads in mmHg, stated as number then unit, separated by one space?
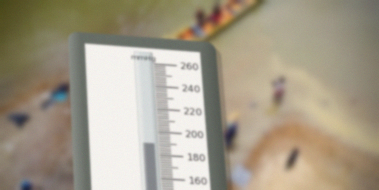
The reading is 190 mmHg
